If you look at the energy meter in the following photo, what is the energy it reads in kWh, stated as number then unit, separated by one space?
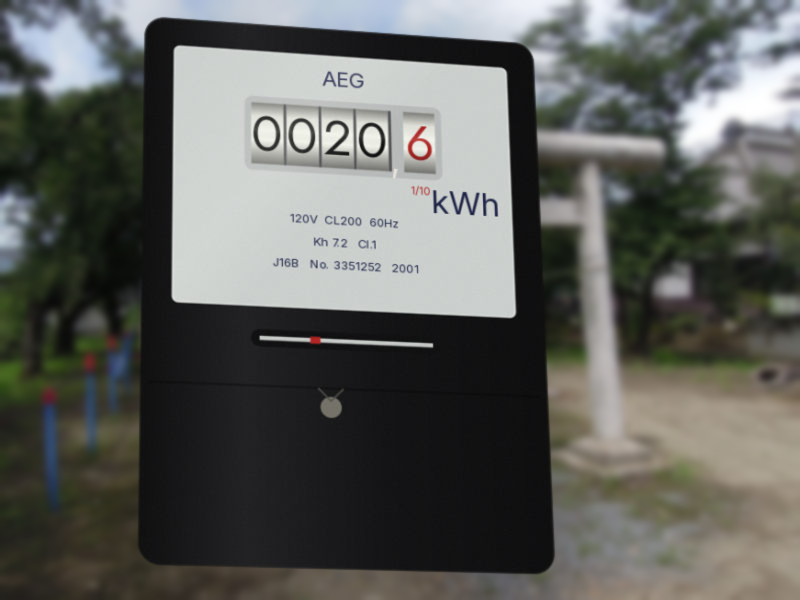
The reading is 20.6 kWh
